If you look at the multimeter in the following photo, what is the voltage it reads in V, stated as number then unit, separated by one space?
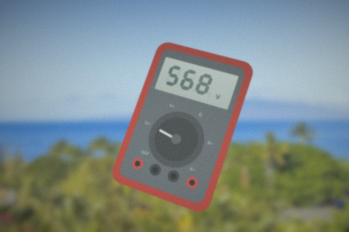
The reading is 568 V
